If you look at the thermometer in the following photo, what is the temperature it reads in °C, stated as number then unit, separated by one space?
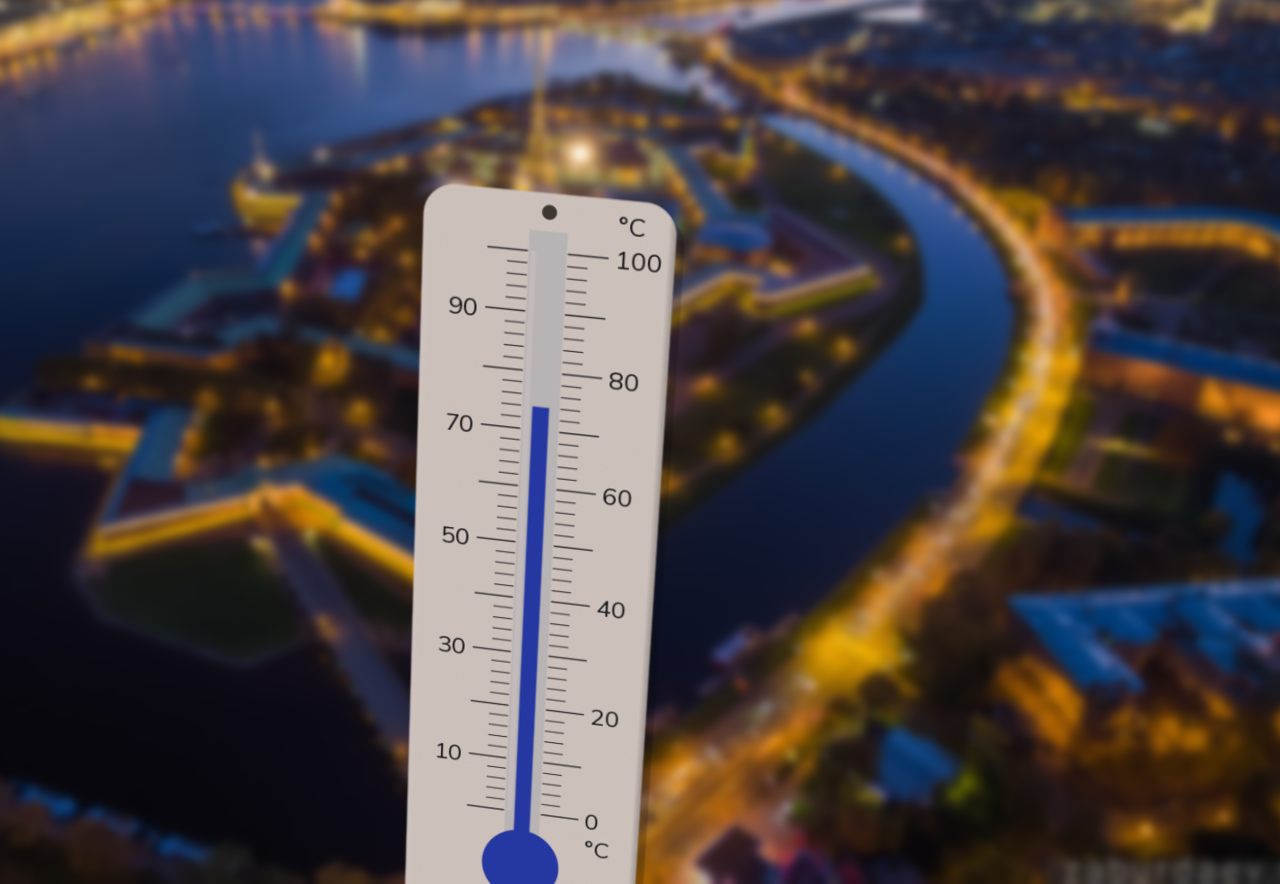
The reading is 74 °C
